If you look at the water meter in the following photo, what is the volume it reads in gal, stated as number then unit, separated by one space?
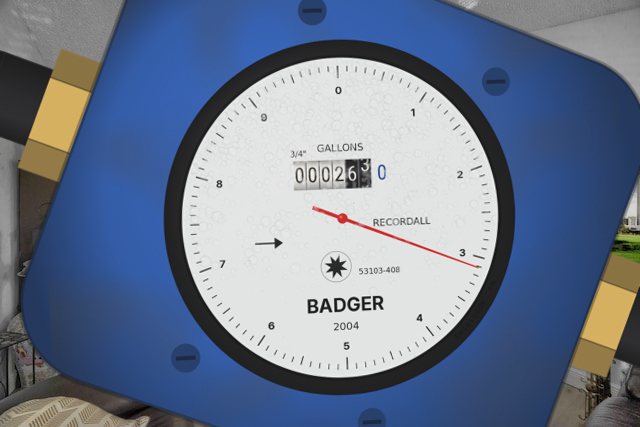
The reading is 2633.1 gal
